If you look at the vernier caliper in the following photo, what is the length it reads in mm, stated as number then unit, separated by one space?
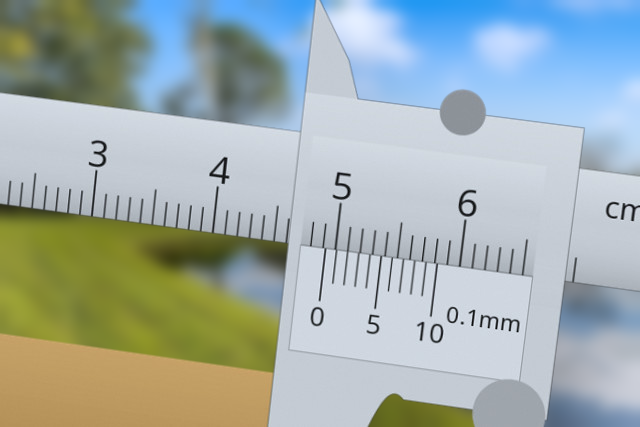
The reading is 49.2 mm
